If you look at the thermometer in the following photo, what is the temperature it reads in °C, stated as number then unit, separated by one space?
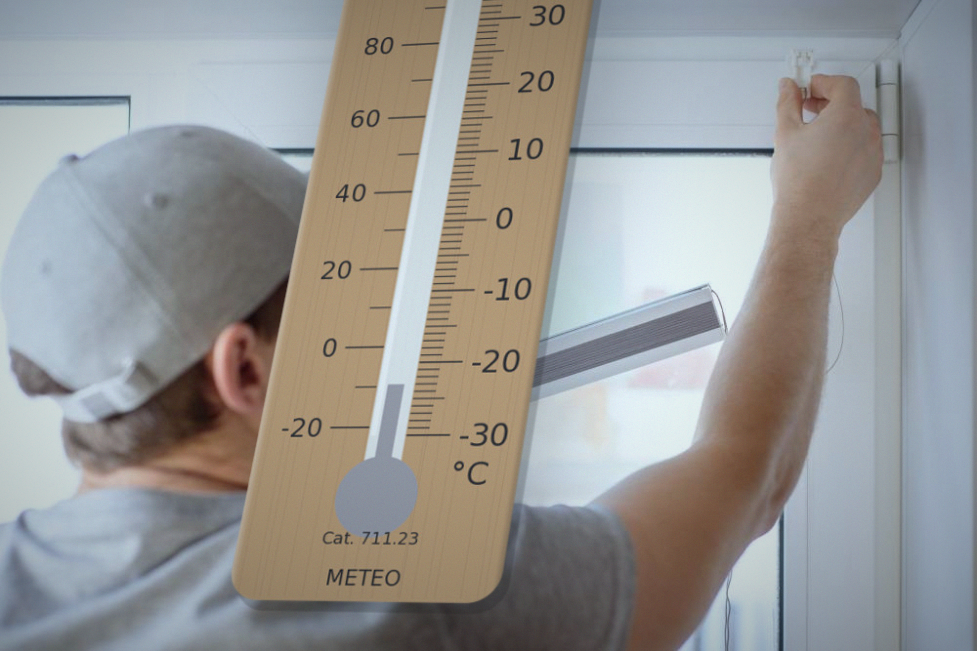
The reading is -23 °C
